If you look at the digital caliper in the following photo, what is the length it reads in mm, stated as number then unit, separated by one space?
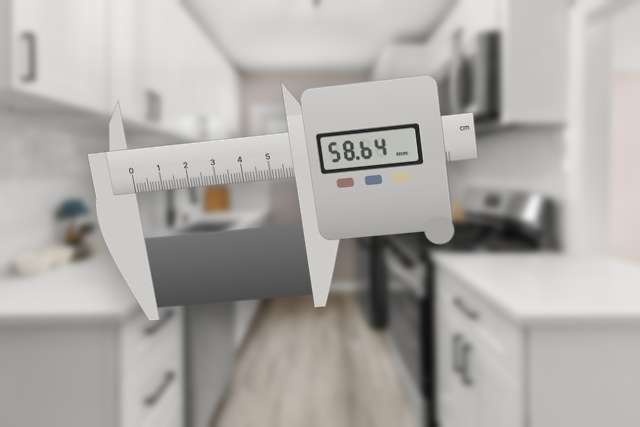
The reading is 58.64 mm
